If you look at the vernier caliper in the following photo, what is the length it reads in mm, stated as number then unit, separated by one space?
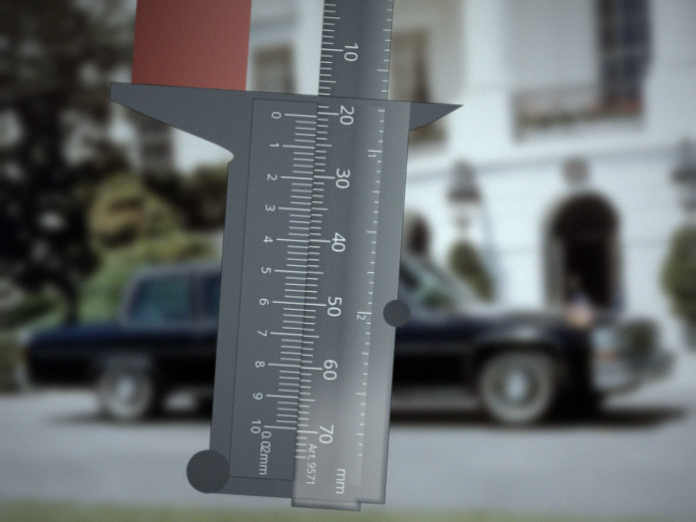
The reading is 20.6 mm
